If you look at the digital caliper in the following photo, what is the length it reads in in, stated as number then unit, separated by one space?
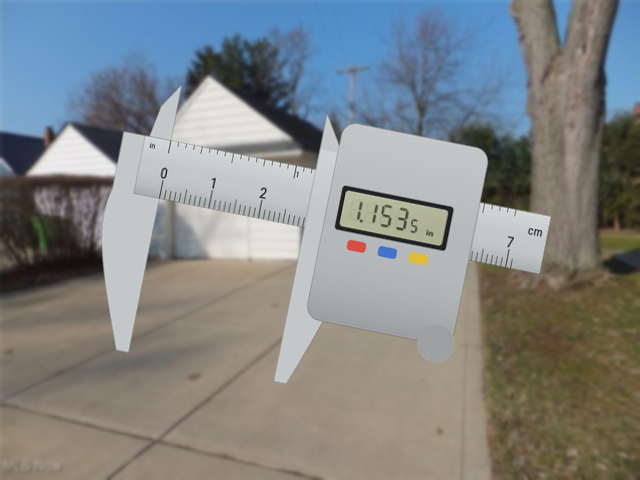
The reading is 1.1535 in
